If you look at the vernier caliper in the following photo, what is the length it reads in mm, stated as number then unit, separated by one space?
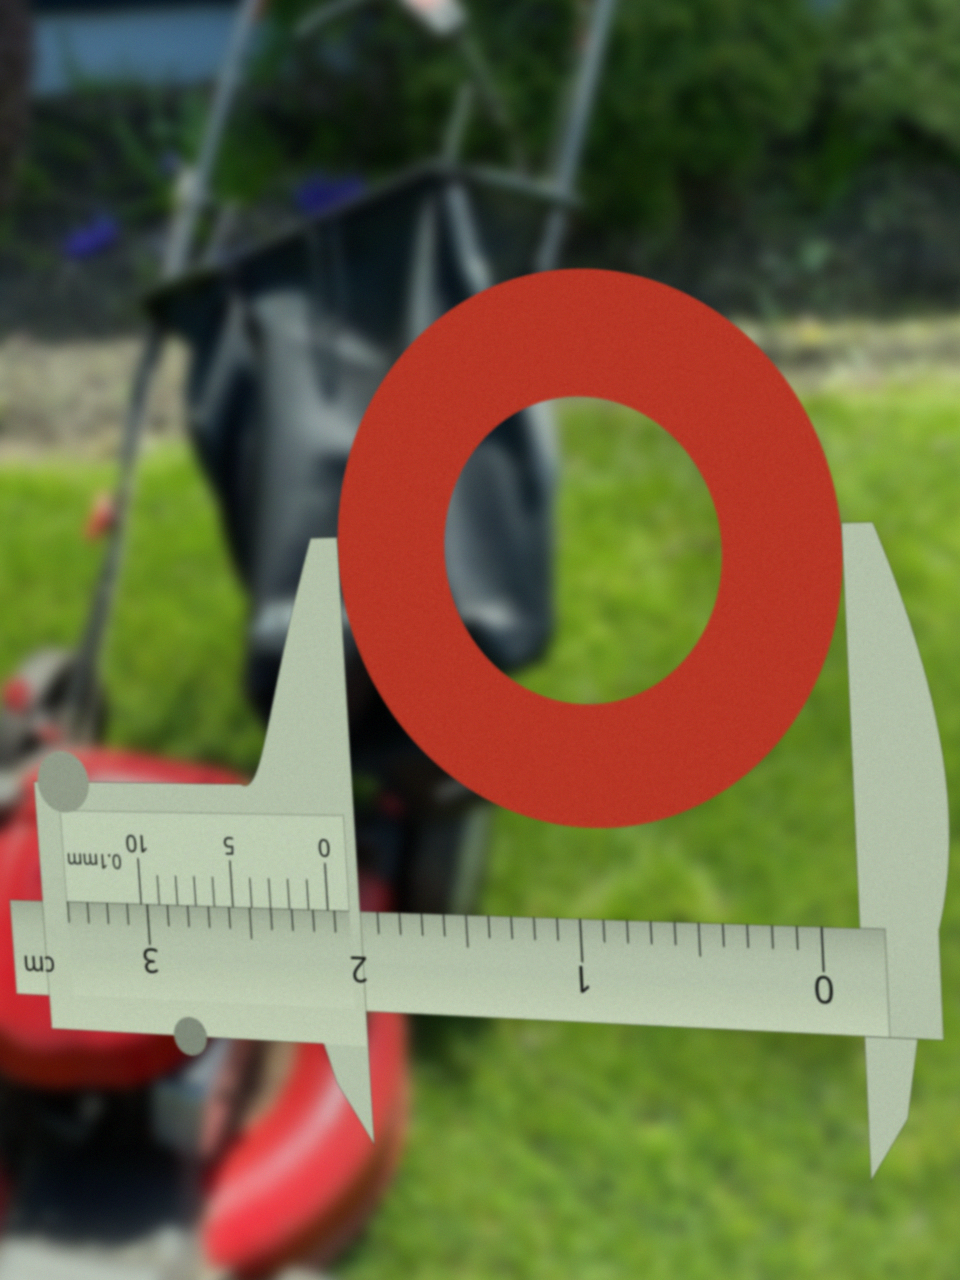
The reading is 21.3 mm
